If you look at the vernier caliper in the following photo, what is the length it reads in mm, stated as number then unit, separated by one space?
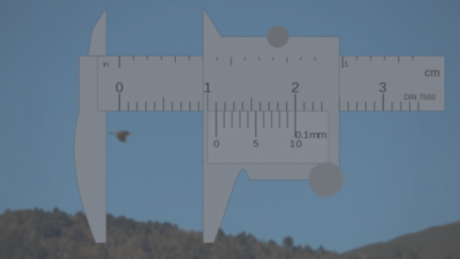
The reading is 11.0 mm
